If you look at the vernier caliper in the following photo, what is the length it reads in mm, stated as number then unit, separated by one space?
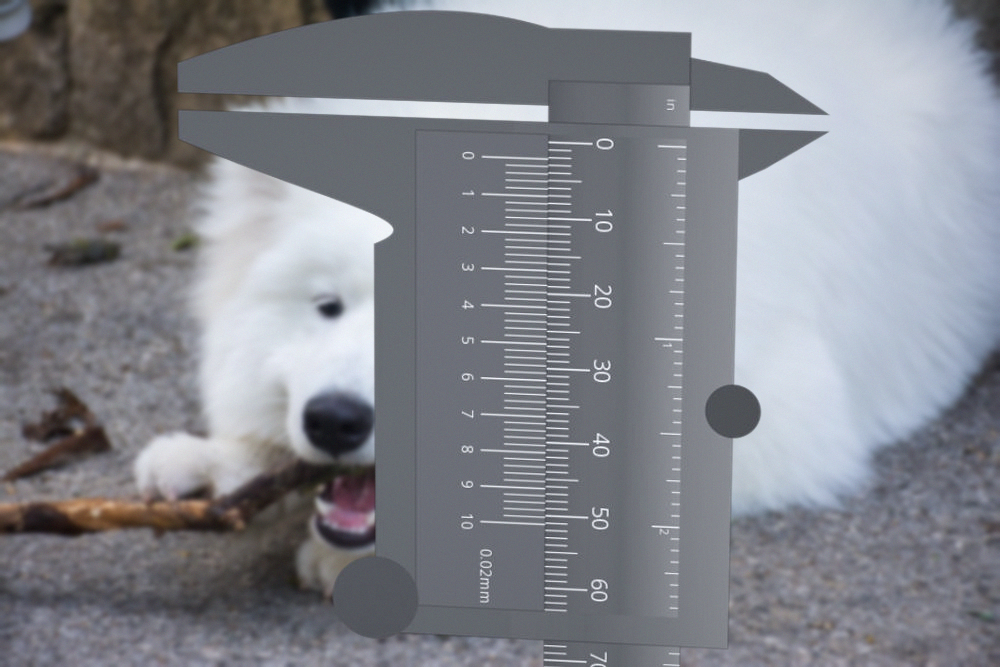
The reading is 2.2 mm
